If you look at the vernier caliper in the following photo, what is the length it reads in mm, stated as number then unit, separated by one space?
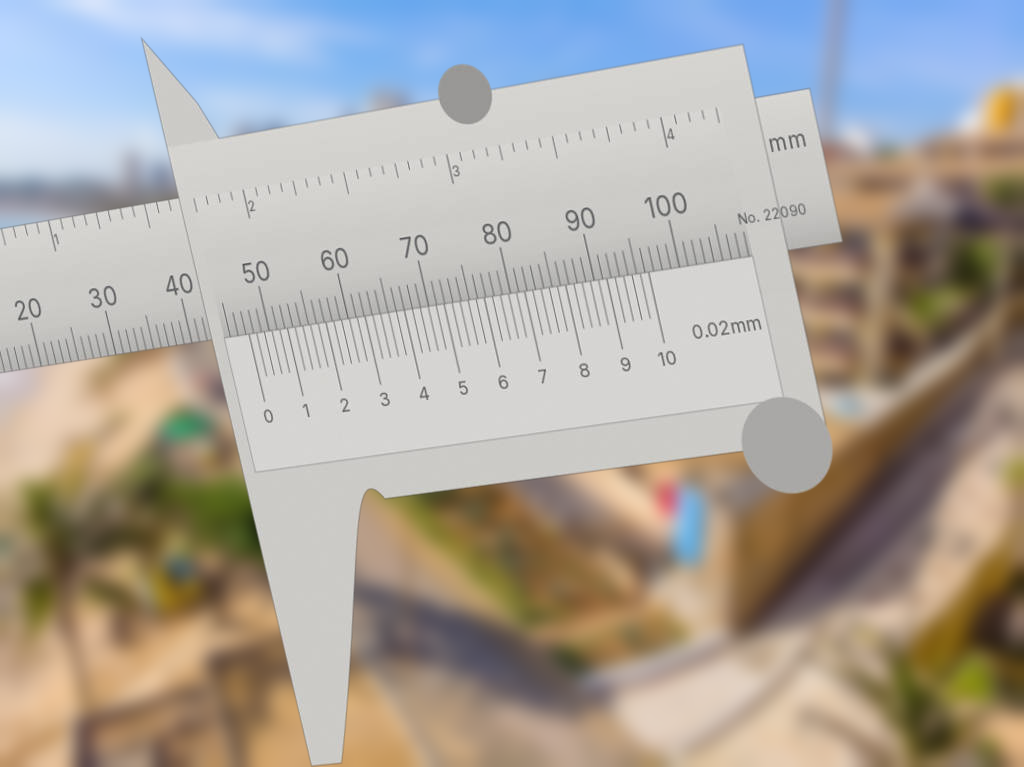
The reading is 47.4 mm
